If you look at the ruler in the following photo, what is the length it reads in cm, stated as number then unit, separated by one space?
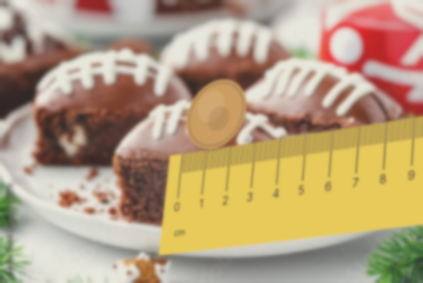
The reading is 2.5 cm
